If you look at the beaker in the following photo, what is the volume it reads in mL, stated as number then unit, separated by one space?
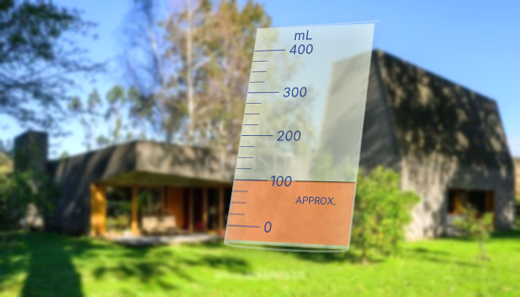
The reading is 100 mL
